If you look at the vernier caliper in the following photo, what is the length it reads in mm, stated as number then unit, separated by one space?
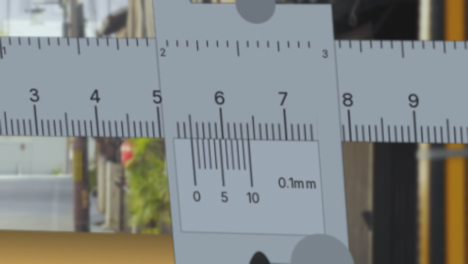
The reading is 55.0 mm
